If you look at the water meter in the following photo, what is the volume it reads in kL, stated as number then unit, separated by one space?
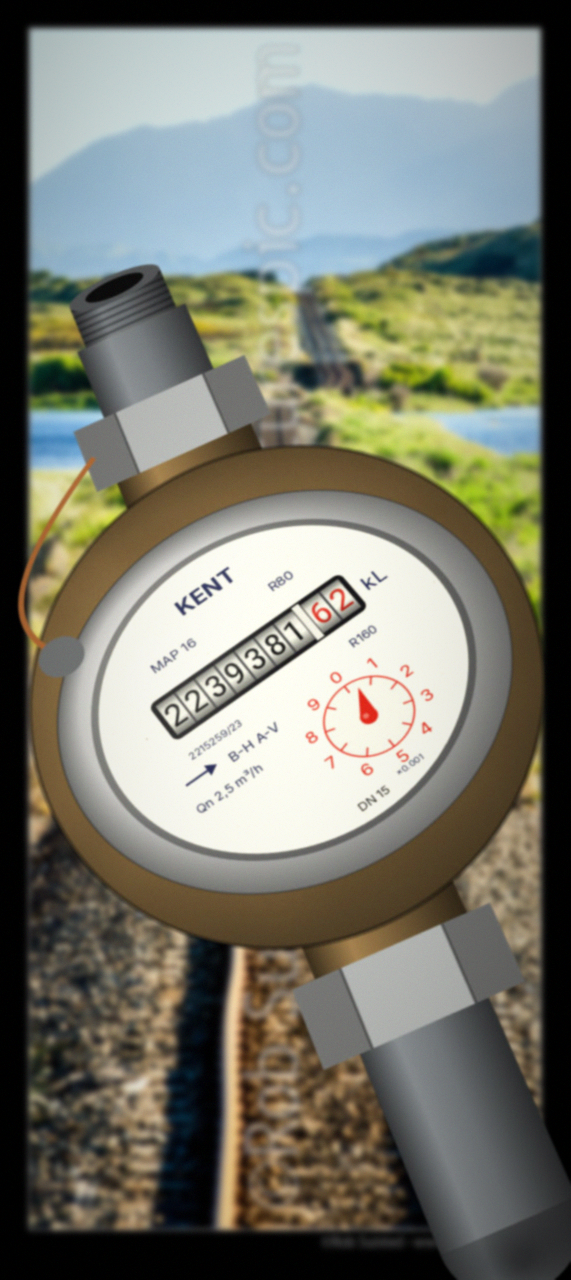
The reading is 2239381.620 kL
